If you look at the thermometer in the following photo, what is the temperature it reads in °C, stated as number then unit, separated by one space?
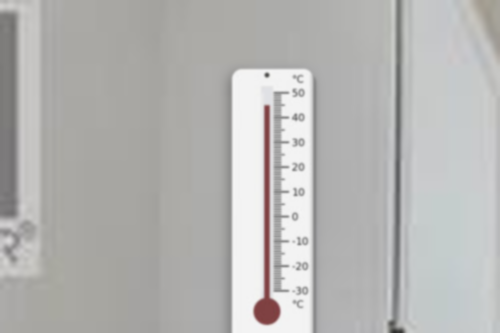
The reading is 45 °C
